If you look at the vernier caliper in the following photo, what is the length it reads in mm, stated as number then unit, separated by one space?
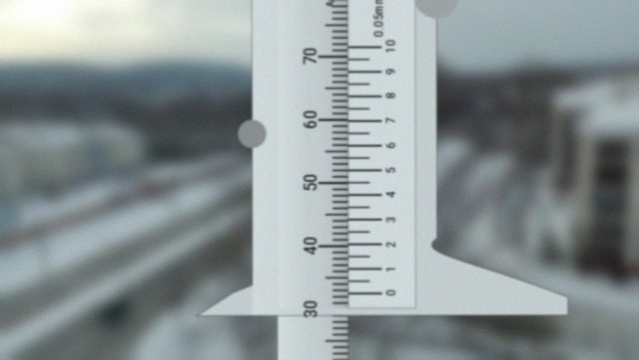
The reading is 32.5 mm
